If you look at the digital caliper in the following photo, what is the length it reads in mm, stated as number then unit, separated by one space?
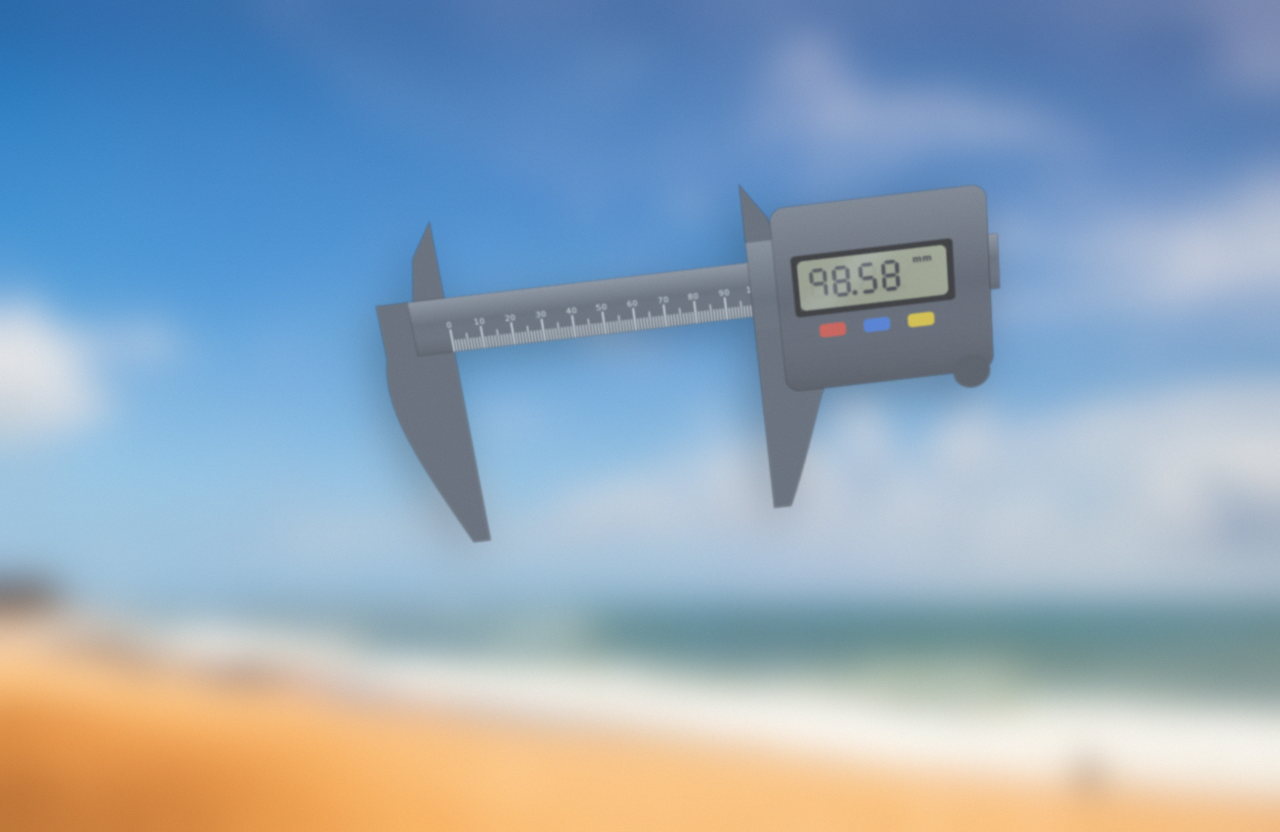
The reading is 98.58 mm
